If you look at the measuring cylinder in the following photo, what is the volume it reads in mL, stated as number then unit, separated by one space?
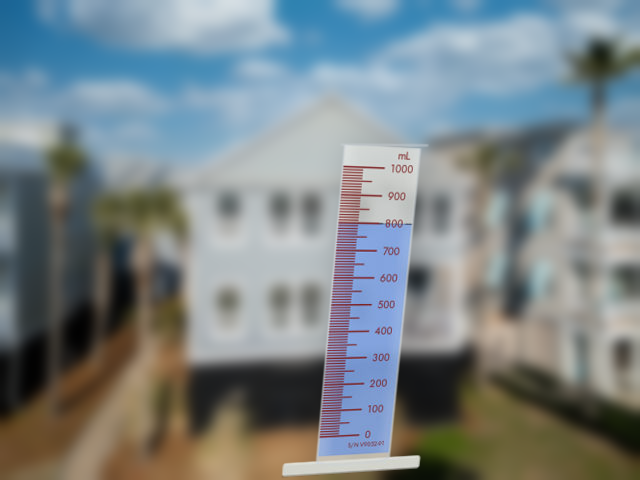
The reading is 800 mL
